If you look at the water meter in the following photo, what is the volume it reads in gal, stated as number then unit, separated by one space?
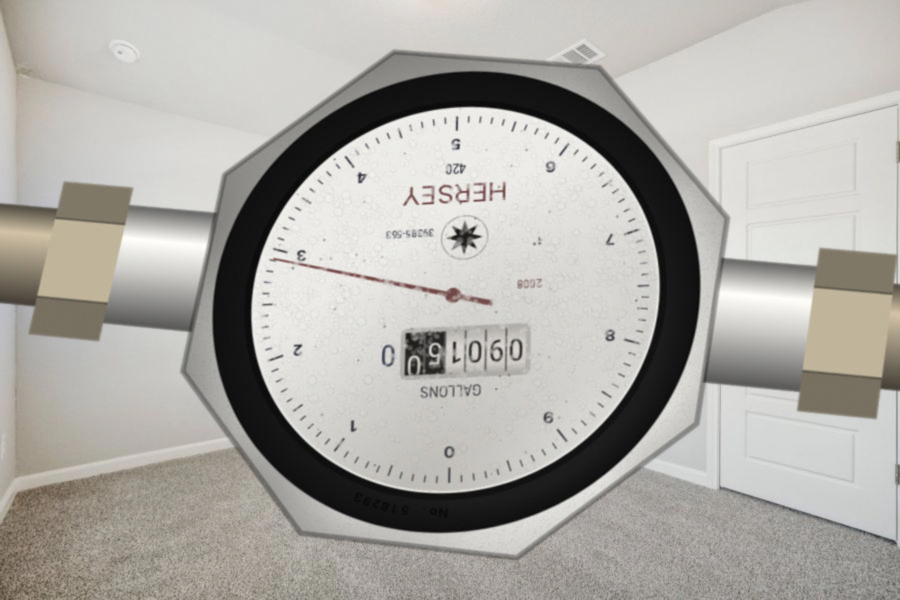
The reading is 901502.9 gal
